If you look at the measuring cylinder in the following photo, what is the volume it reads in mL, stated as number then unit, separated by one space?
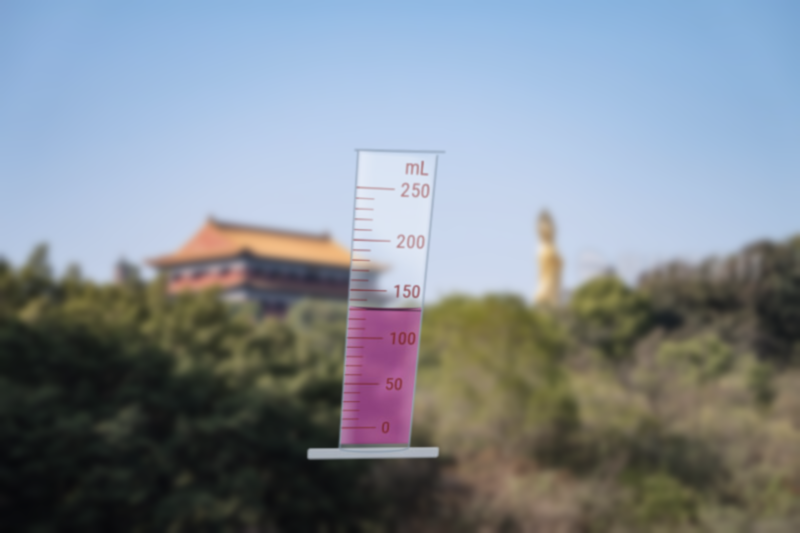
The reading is 130 mL
